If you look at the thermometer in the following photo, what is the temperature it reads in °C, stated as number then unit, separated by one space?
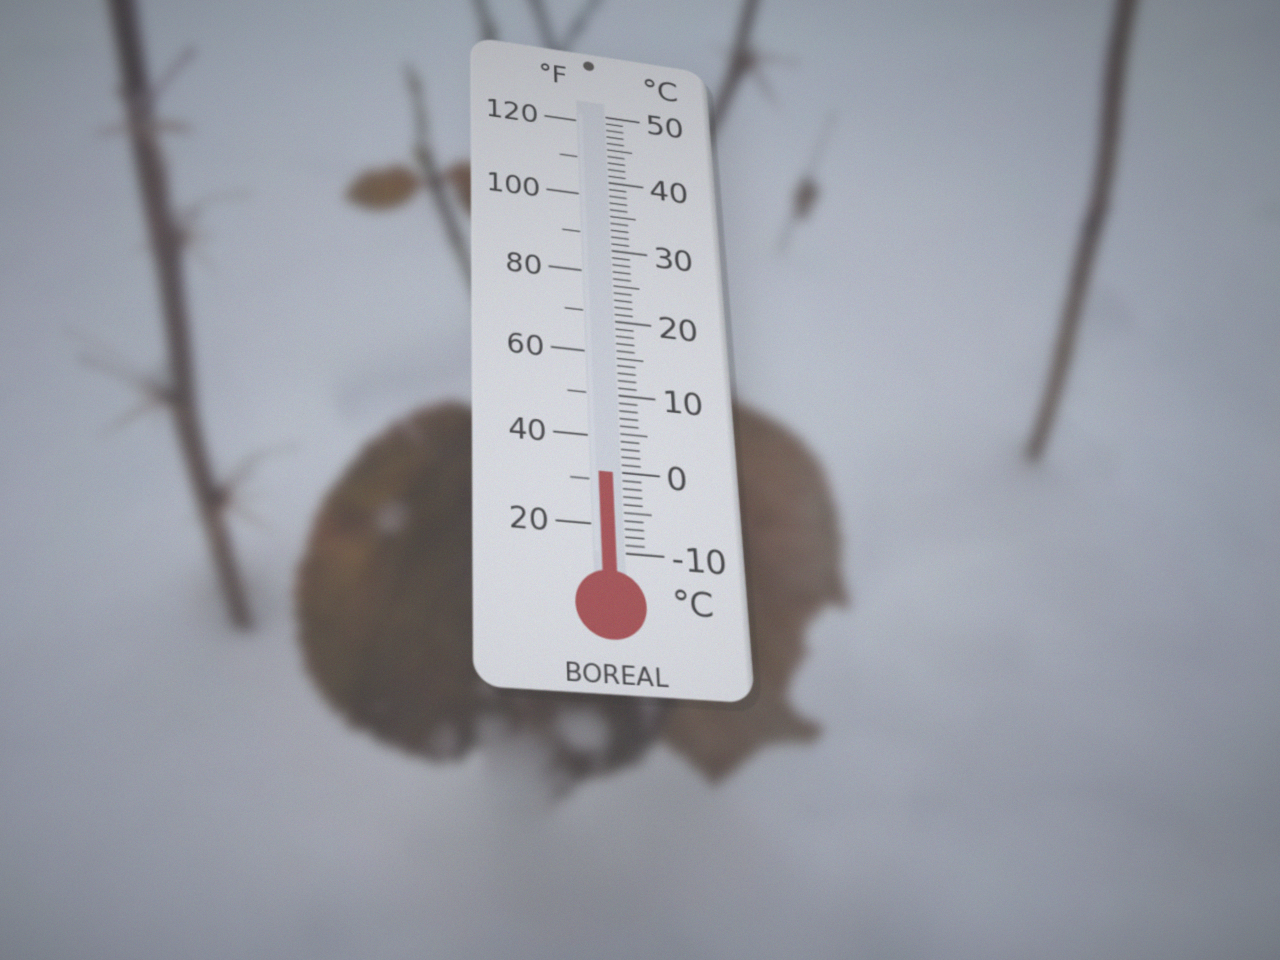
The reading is 0 °C
